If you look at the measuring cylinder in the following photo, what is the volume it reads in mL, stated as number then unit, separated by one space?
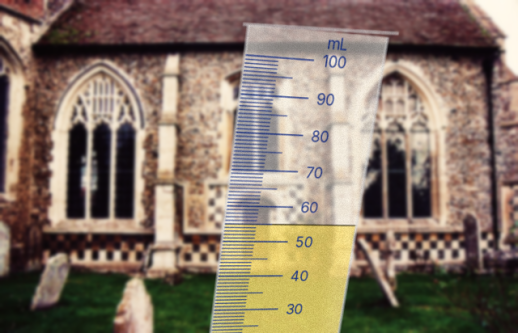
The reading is 55 mL
